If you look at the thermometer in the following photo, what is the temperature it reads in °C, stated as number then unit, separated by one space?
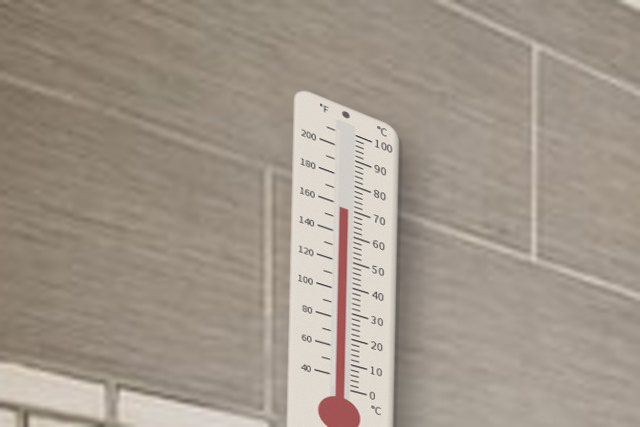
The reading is 70 °C
